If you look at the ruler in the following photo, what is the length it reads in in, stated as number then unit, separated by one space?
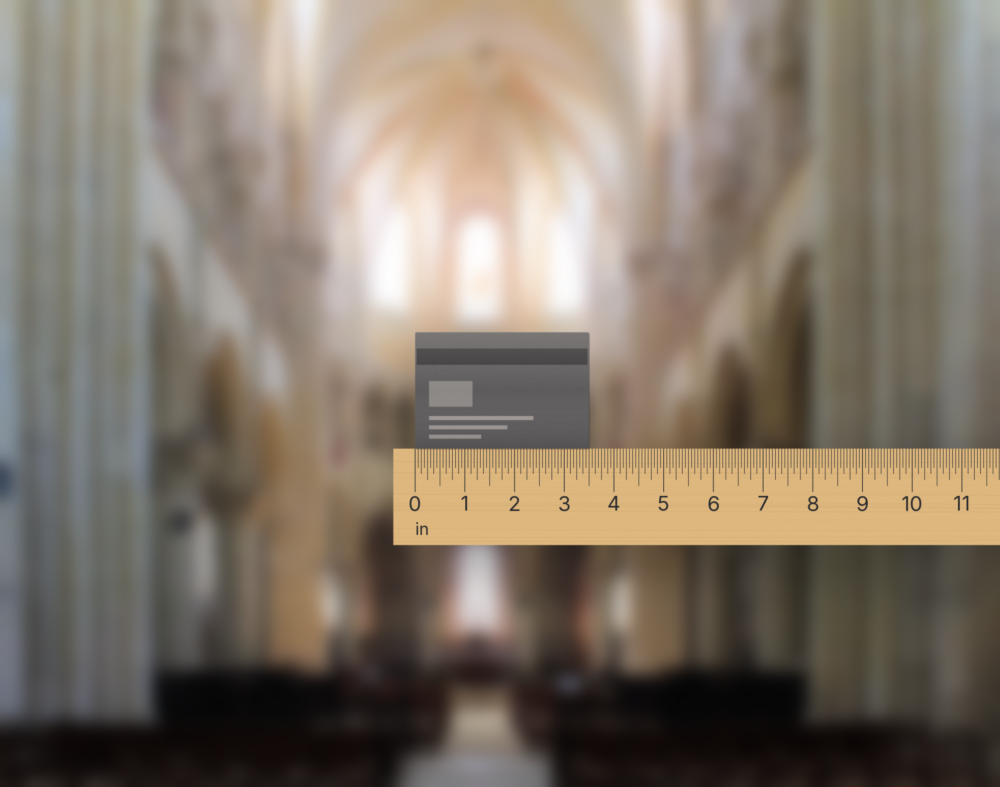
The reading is 3.5 in
